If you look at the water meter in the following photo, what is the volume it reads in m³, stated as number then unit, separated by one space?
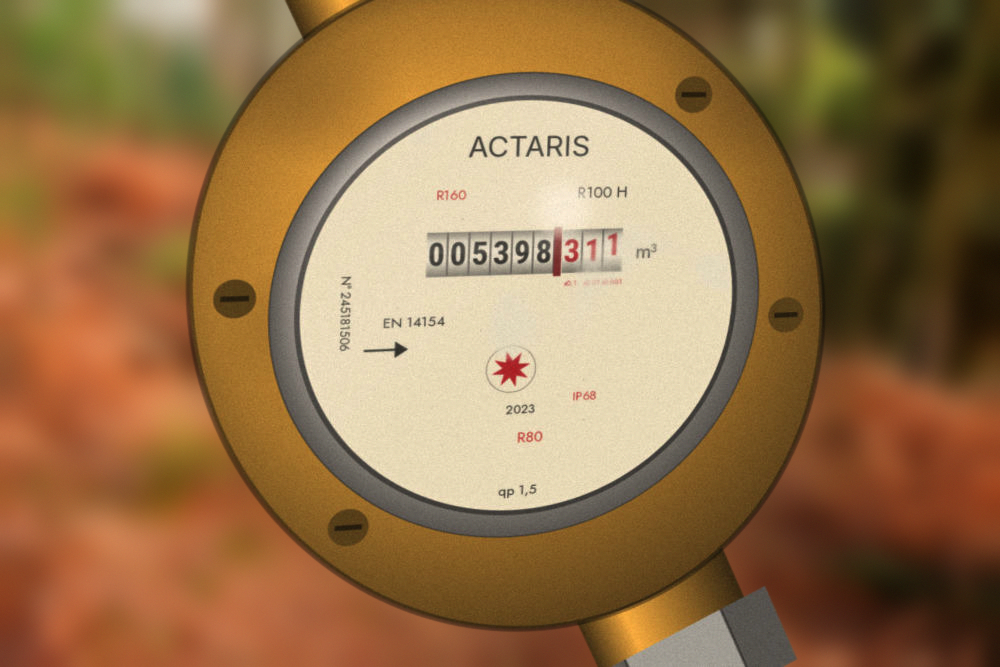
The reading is 5398.311 m³
